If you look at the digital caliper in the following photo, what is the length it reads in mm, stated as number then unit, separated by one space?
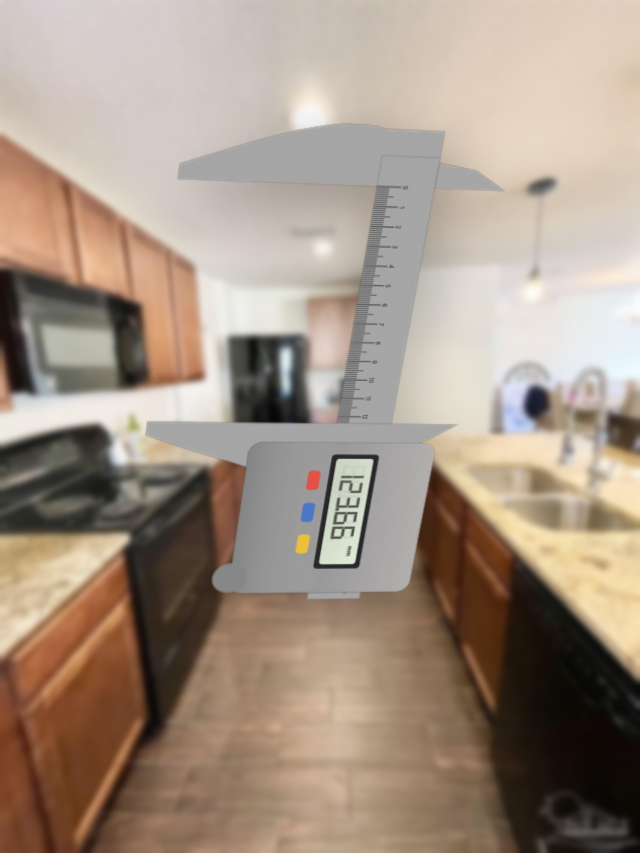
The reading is 123.66 mm
